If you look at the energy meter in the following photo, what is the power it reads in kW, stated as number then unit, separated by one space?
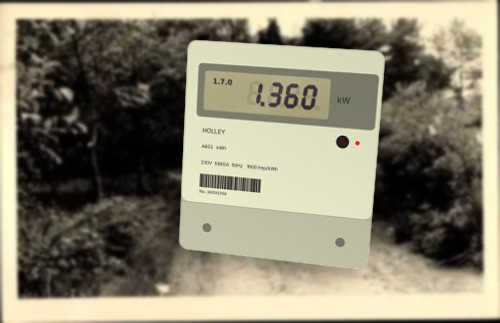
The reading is 1.360 kW
